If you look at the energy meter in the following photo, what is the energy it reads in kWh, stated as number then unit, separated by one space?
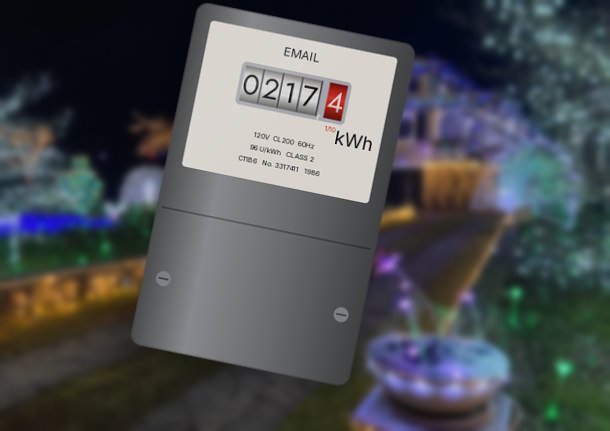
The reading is 217.4 kWh
